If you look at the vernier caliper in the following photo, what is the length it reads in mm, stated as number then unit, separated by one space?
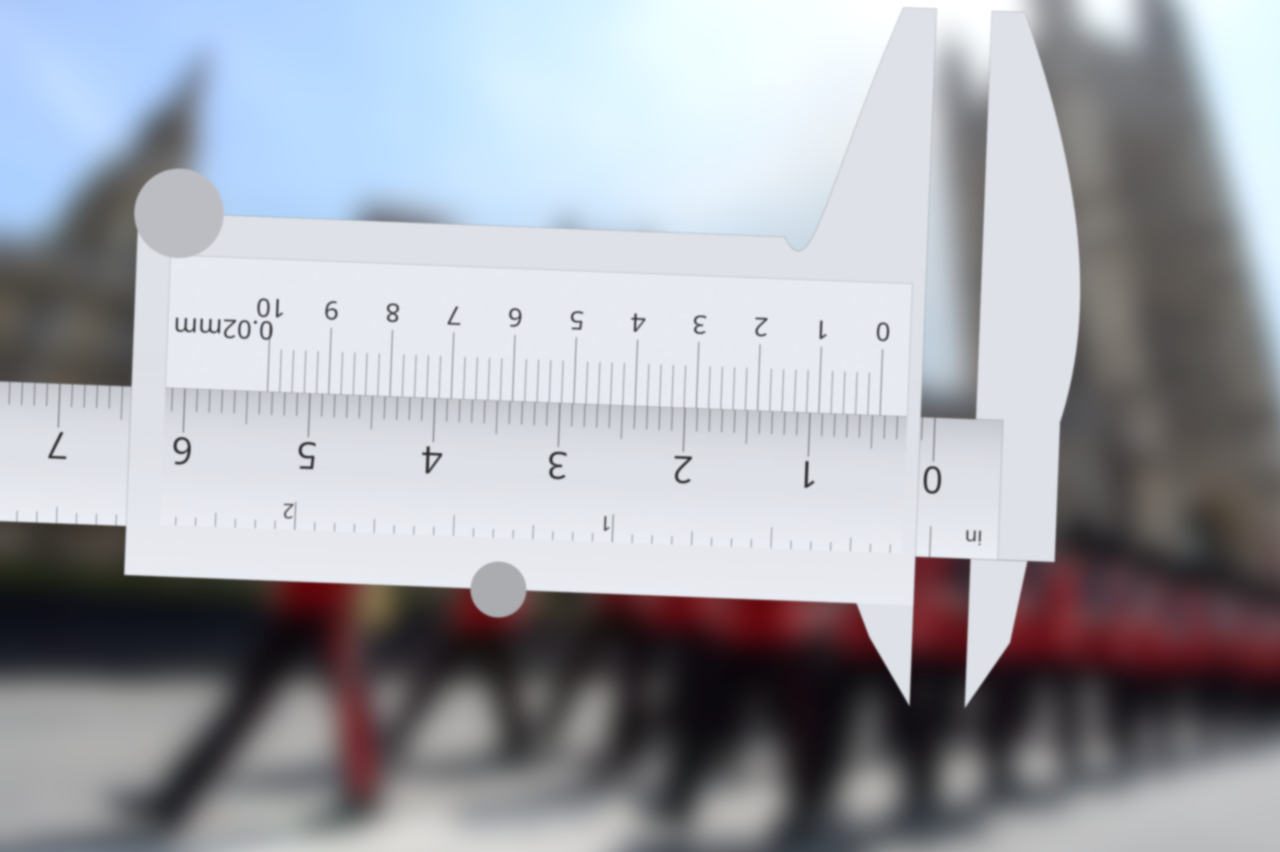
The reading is 4.4 mm
